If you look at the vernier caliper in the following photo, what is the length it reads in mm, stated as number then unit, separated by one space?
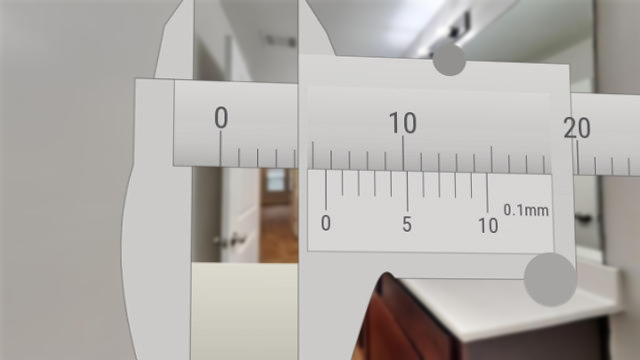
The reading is 5.7 mm
